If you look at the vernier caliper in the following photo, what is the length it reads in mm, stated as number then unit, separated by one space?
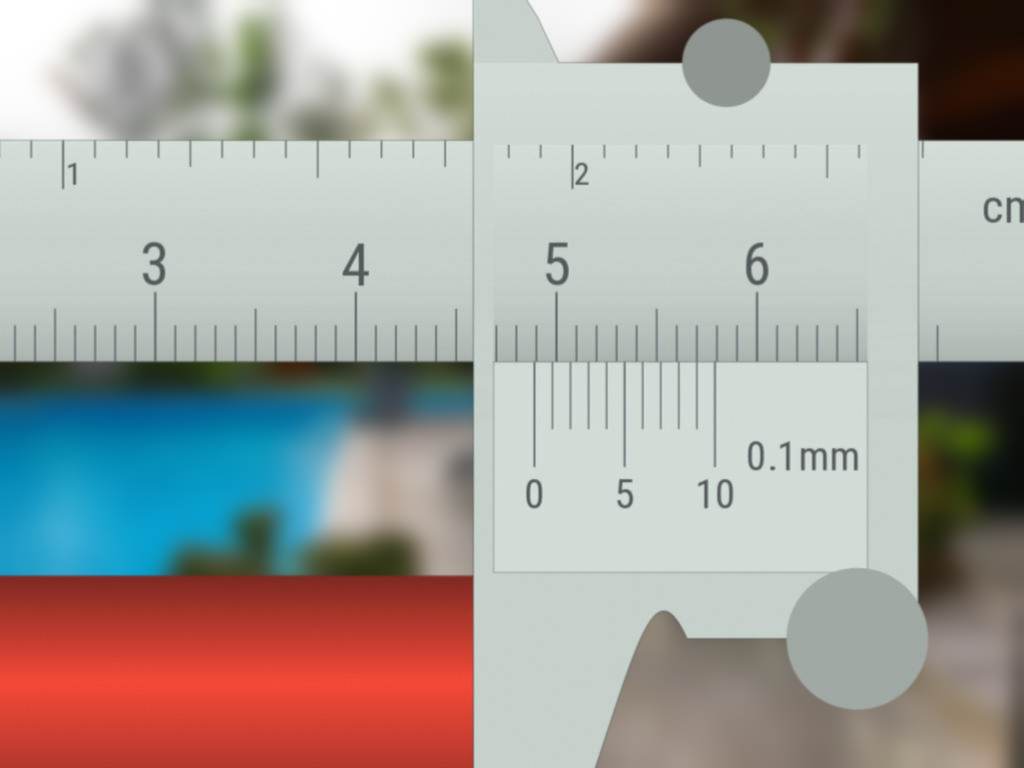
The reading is 48.9 mm
